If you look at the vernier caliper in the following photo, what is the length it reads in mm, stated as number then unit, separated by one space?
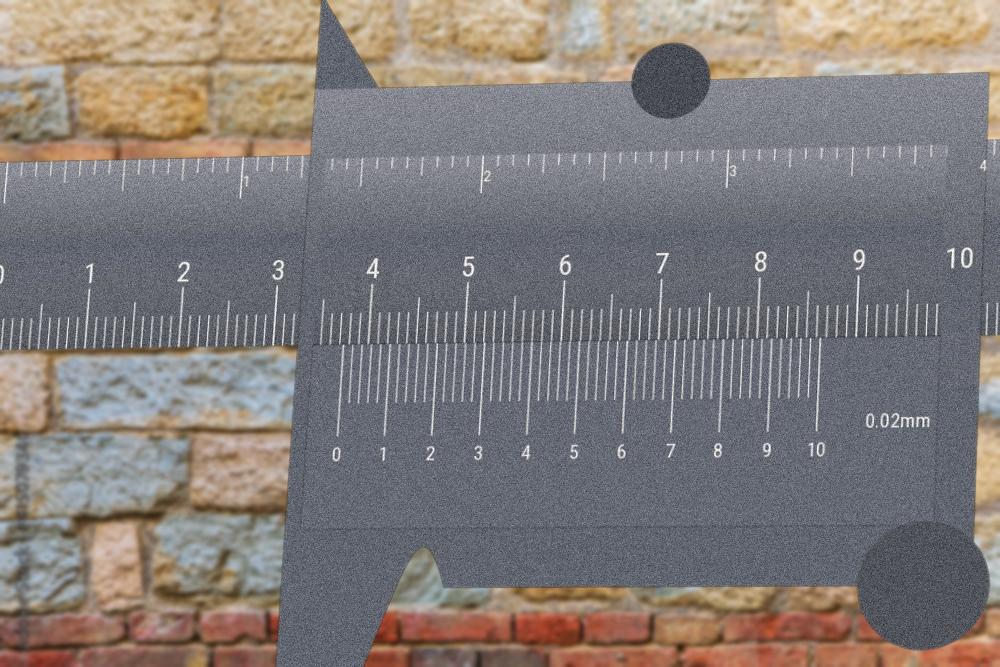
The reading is 37.4 mm
